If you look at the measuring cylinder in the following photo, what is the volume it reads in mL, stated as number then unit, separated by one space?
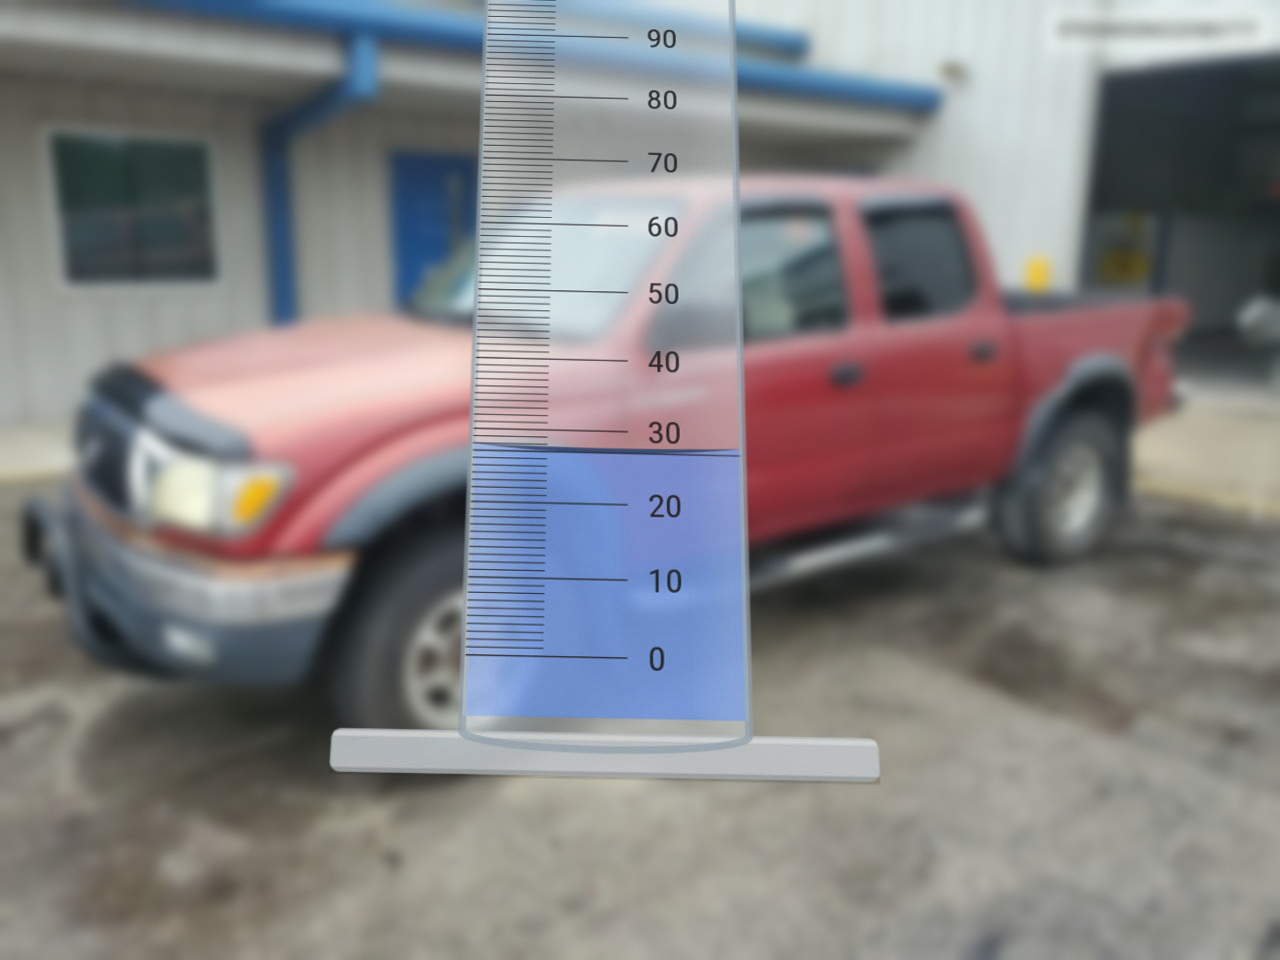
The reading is 27 mL
